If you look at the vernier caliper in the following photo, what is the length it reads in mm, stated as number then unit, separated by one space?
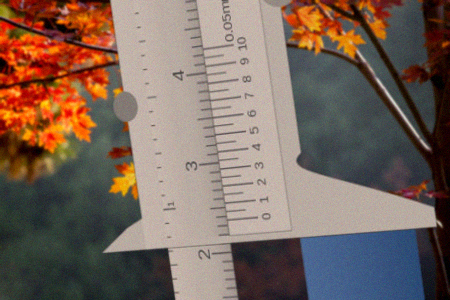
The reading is 23.6 mm
